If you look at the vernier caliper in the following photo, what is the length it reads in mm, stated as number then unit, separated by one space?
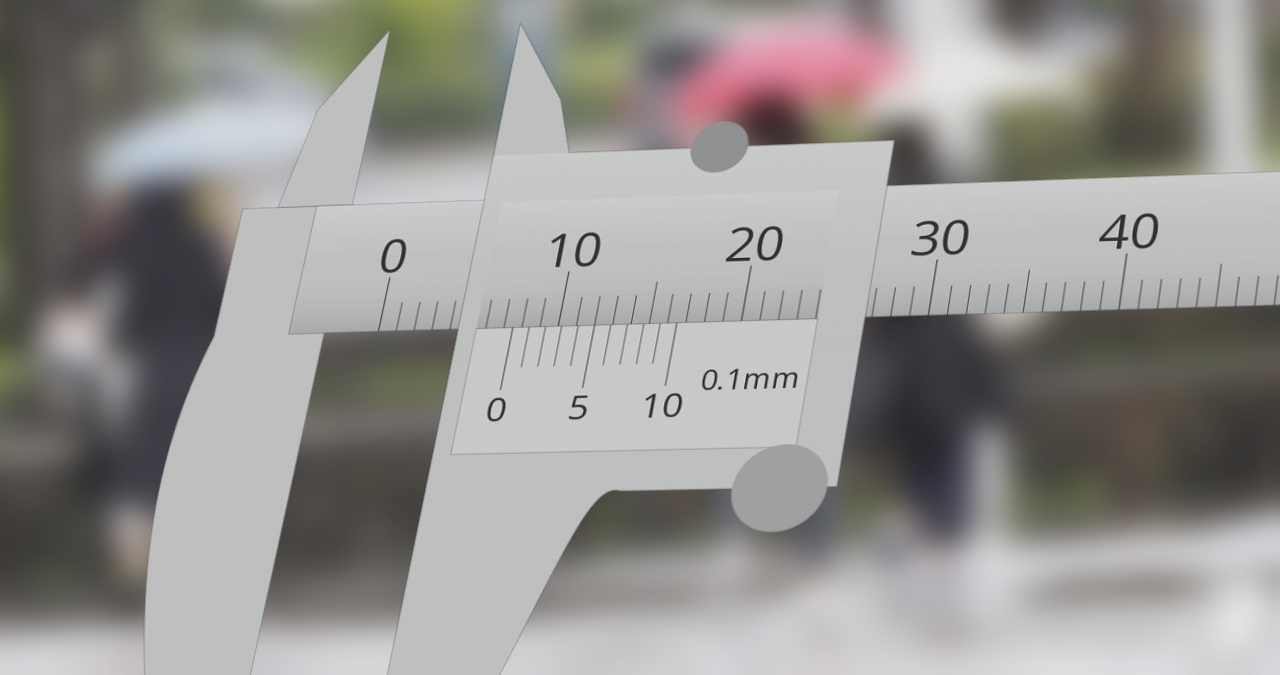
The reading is 7.5 mm
